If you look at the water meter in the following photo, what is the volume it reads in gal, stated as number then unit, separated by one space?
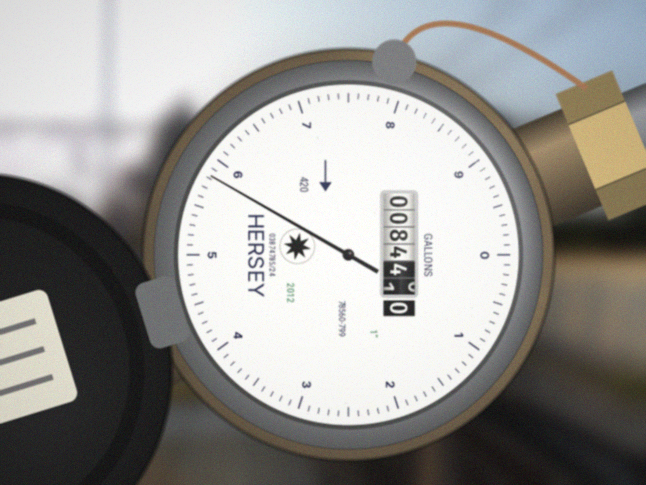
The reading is 84405.8 gal
